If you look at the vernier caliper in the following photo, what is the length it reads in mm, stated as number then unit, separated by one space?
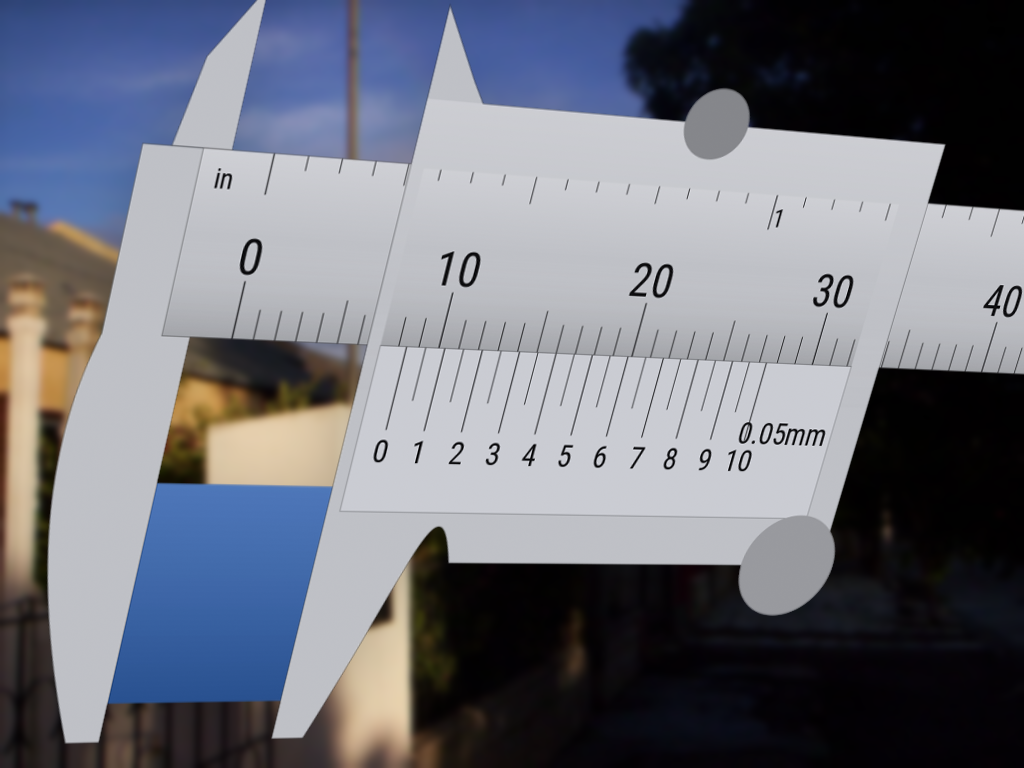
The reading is 8.4 mm
